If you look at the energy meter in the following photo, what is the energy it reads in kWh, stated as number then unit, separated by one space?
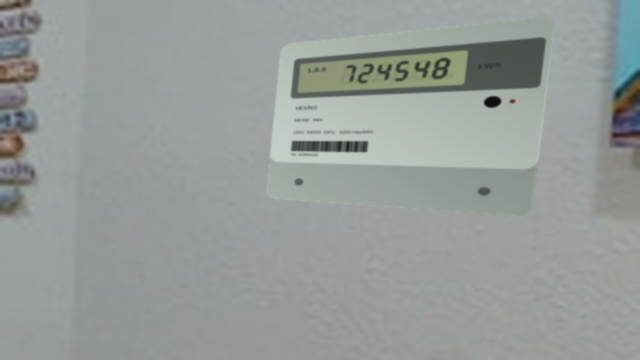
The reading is 724548 kWh
